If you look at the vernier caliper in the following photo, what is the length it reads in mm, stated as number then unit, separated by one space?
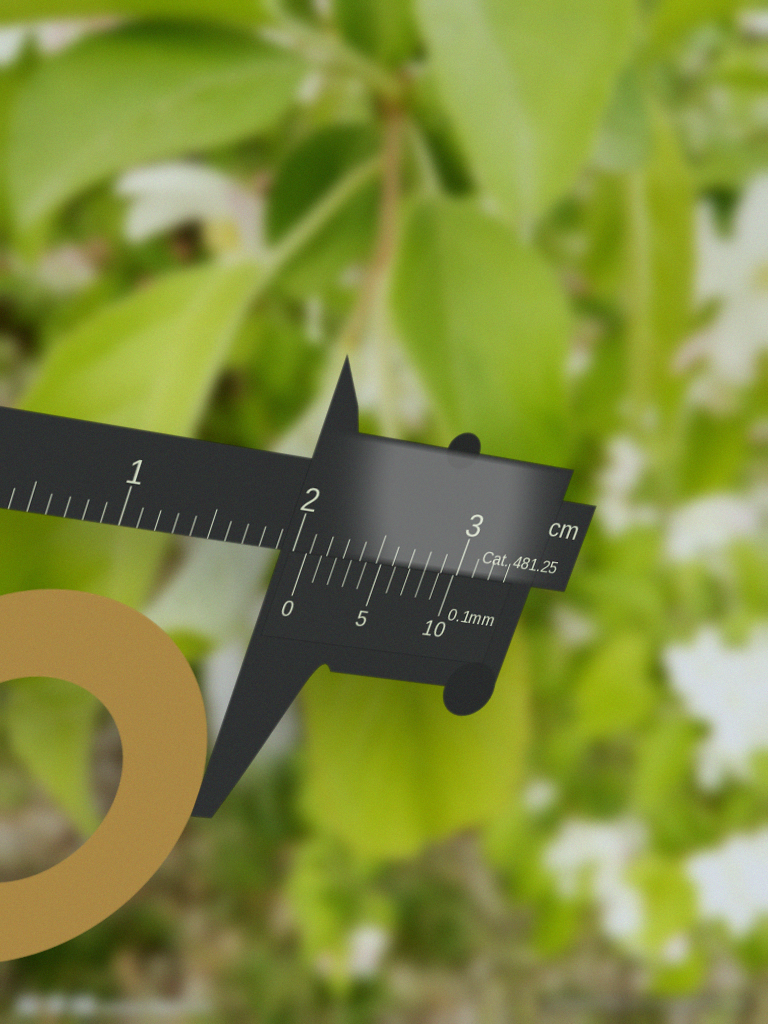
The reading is 20.8 mm
